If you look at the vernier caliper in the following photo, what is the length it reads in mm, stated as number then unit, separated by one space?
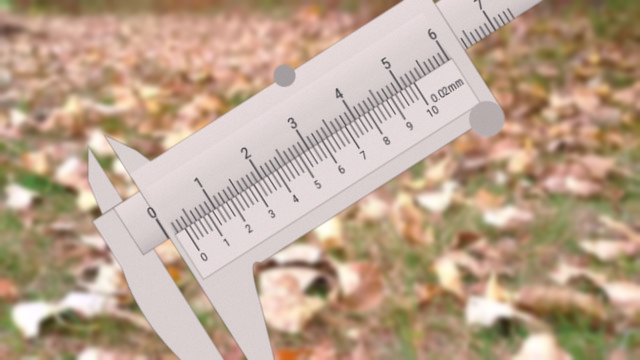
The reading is 3.5 mm
